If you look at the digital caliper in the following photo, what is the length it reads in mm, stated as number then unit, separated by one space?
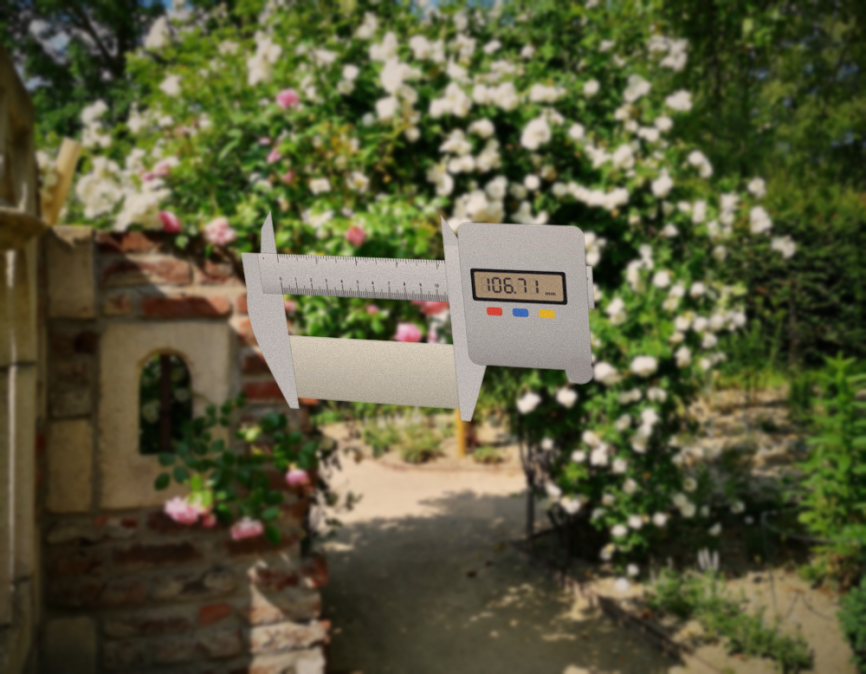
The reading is 106.71 mm
